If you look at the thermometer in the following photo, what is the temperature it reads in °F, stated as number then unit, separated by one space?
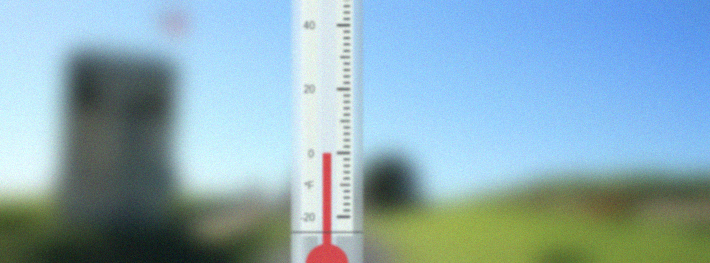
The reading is 0 °F
